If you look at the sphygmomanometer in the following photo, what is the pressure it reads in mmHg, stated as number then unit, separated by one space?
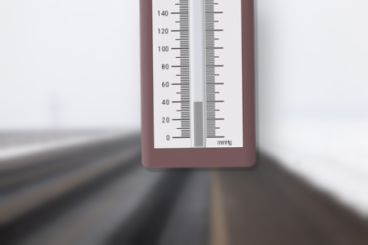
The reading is 40 mmHg
